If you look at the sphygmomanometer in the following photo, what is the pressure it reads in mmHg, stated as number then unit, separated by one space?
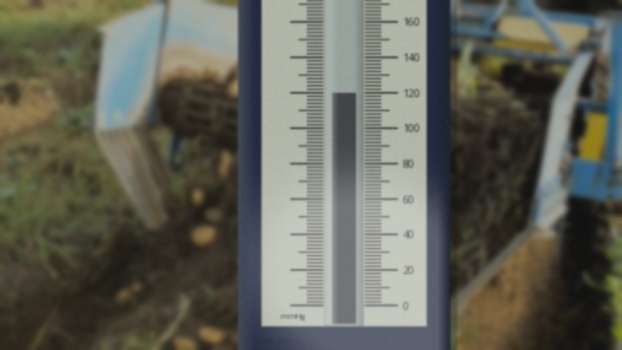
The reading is 120 mmHg
